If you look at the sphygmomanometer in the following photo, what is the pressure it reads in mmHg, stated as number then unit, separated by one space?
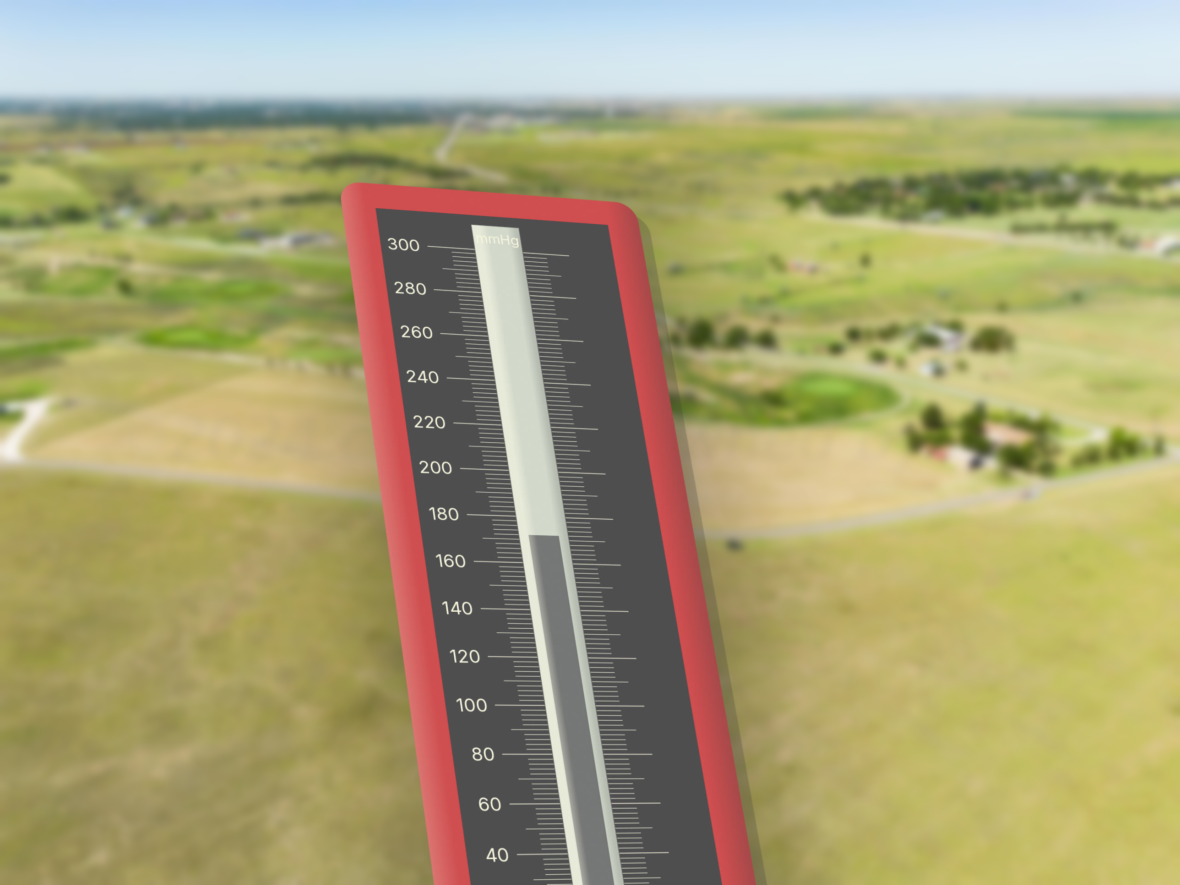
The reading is 172 mmHg
